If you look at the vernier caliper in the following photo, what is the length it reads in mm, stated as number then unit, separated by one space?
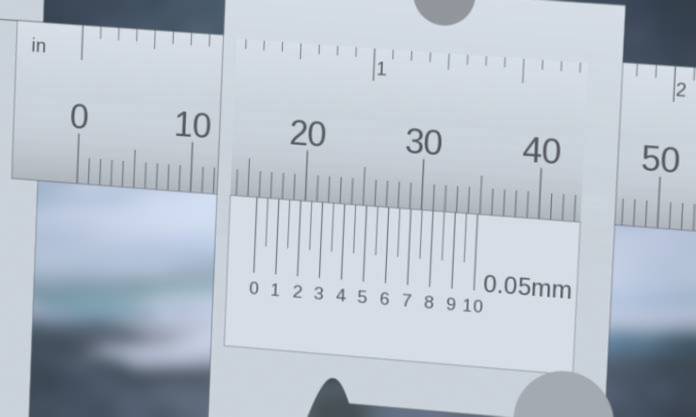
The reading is 15.8 mm
